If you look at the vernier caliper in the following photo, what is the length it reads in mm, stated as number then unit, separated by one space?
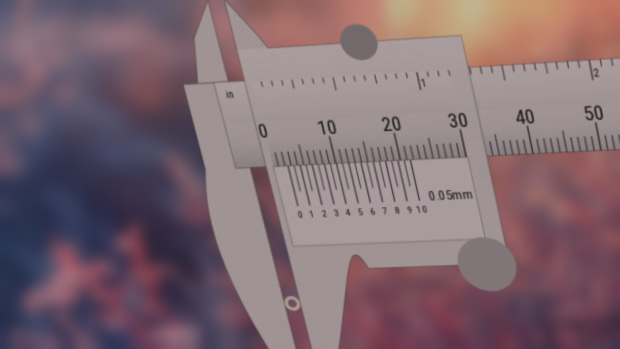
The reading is 2.5 mm
